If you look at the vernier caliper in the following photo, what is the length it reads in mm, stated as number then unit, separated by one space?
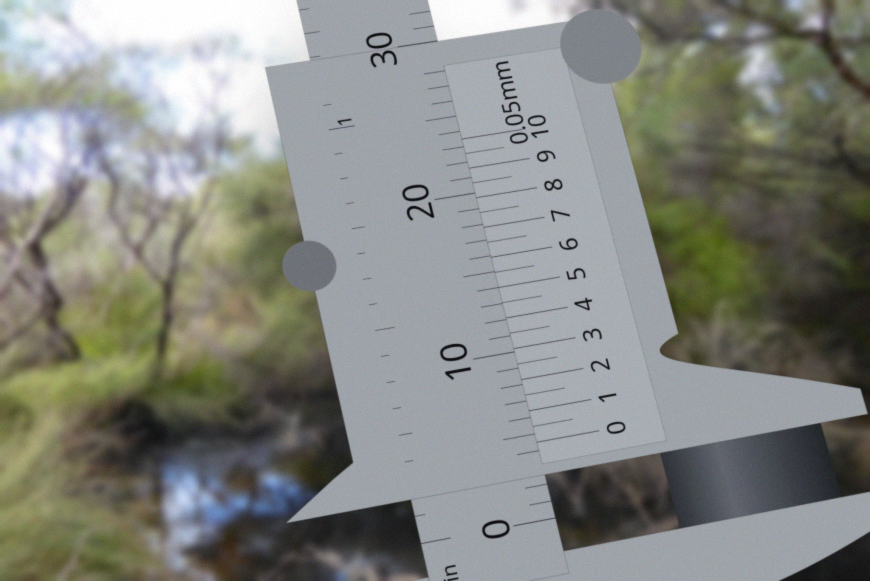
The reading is 4.5 mm
